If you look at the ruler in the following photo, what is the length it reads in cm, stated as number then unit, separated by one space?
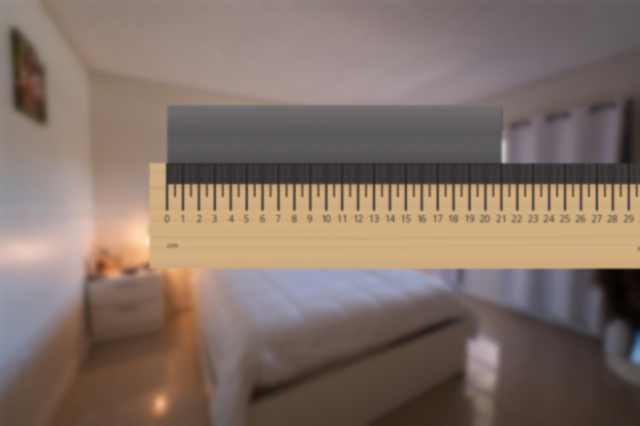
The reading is 21 cm
